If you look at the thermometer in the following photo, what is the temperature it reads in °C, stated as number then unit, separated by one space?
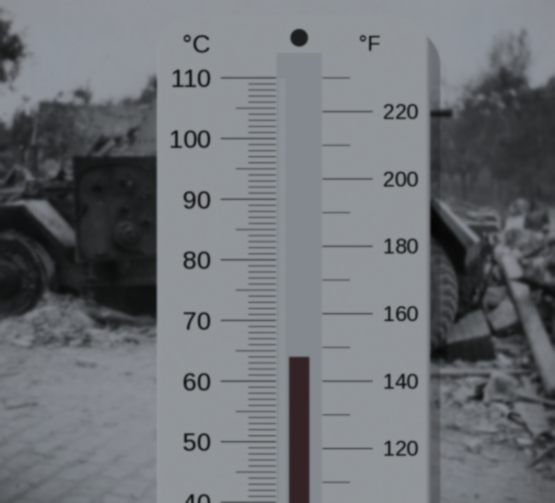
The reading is 64 °C
